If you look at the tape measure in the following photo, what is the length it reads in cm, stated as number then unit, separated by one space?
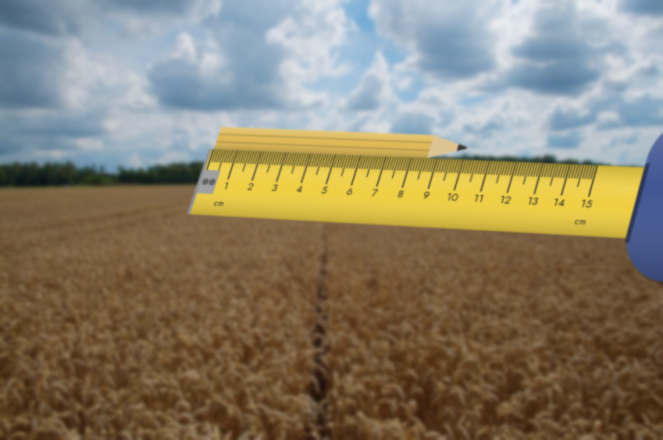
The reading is 10 cm
